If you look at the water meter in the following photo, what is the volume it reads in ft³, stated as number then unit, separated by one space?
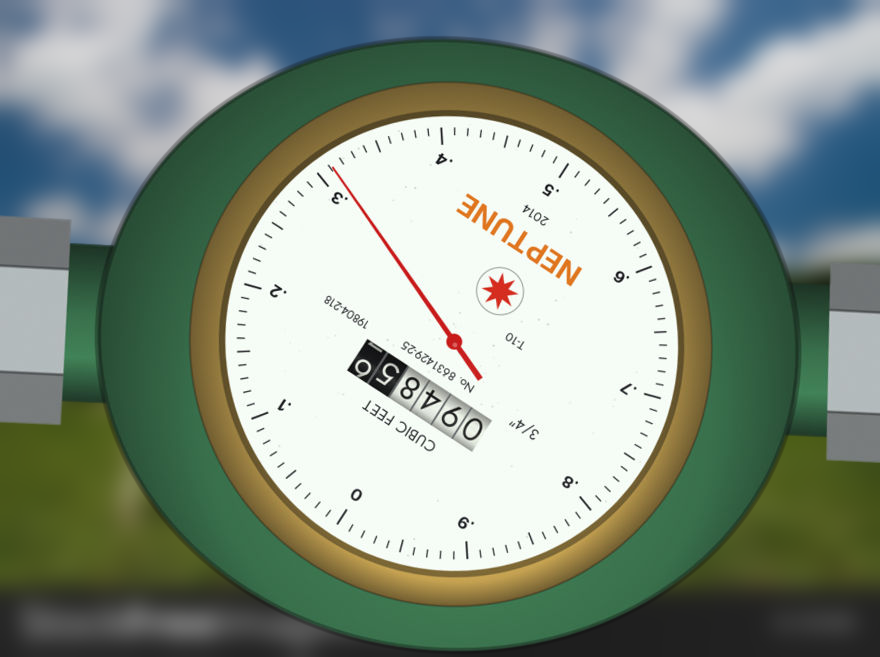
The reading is 94856.31 ft³
